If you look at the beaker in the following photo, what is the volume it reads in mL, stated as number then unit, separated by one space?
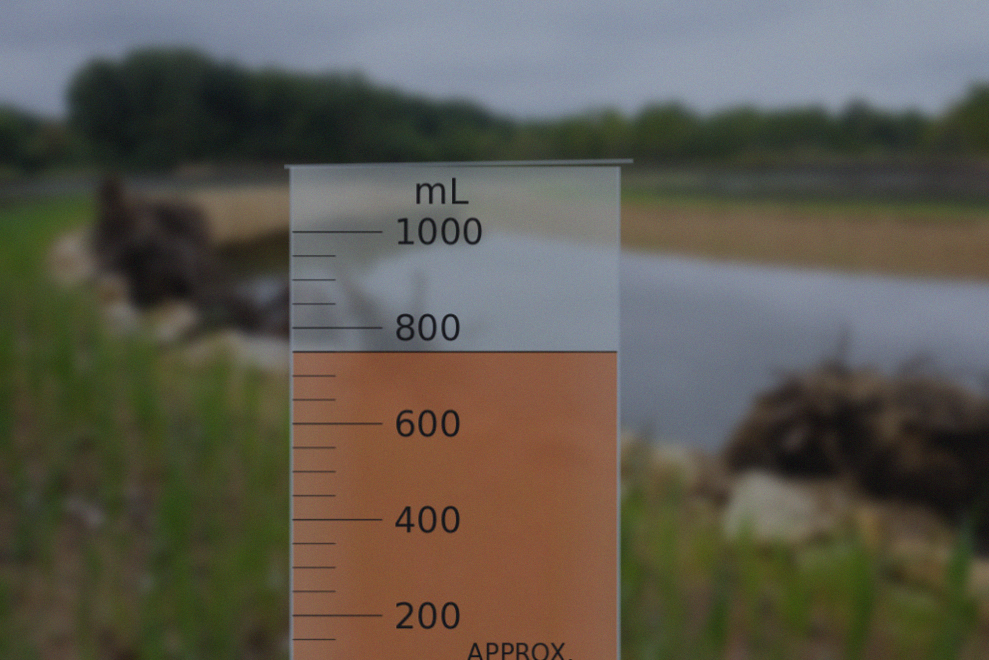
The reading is 750 mL
